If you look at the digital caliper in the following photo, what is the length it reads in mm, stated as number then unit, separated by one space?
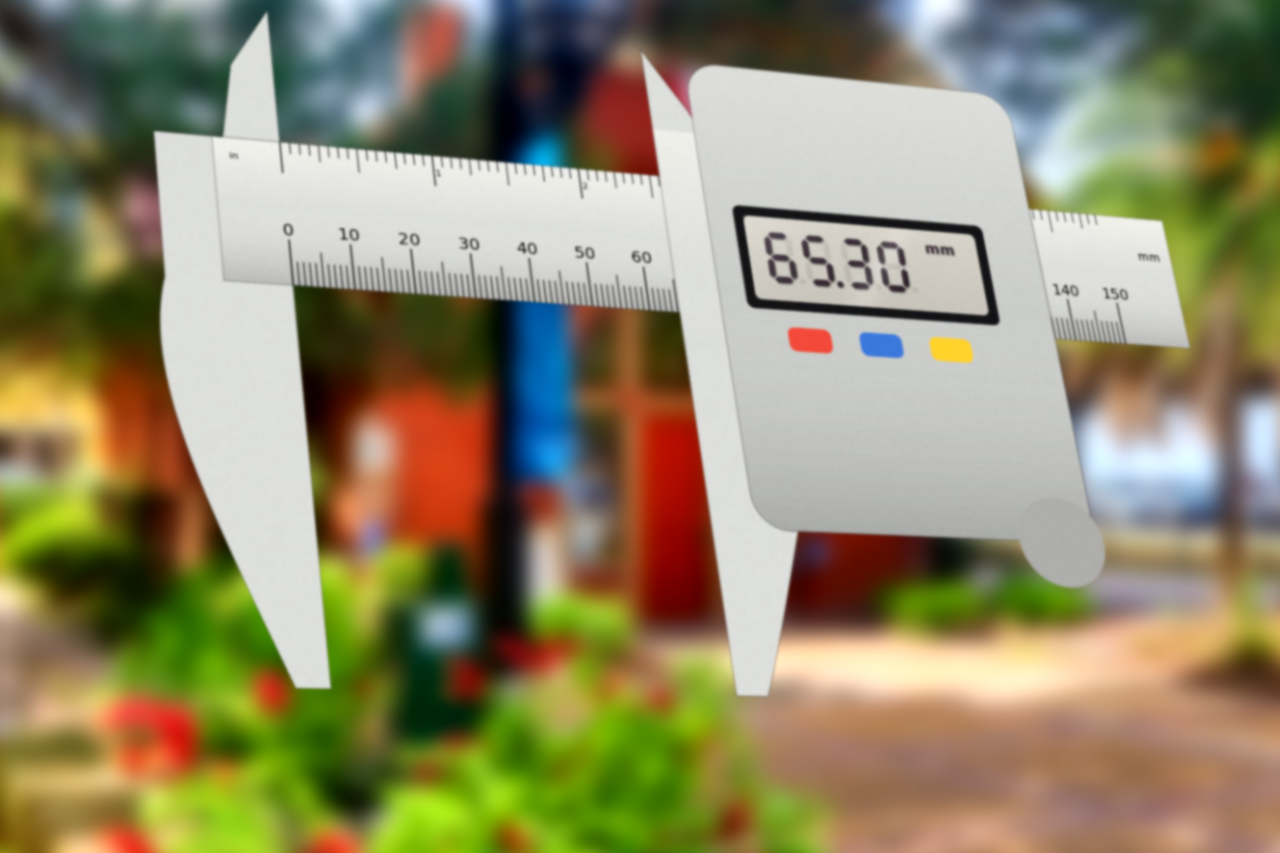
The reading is 65.30 mm
